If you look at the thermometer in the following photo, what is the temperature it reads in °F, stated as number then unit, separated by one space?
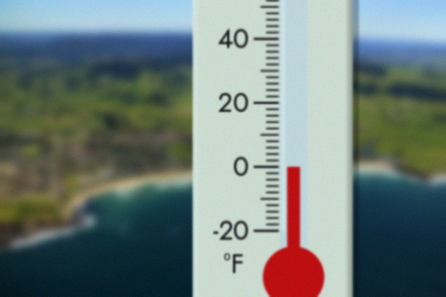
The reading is 0 °F
